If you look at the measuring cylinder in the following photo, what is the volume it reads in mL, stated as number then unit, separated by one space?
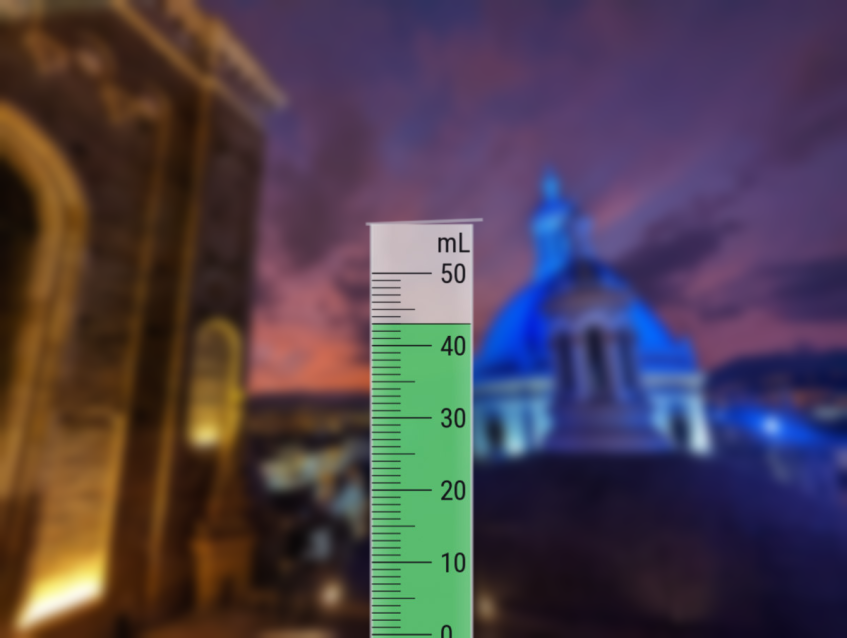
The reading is 43 mL
